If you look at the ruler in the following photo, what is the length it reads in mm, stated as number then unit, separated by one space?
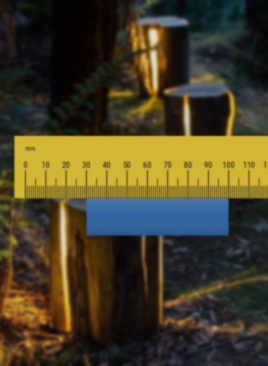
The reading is 70 mm
